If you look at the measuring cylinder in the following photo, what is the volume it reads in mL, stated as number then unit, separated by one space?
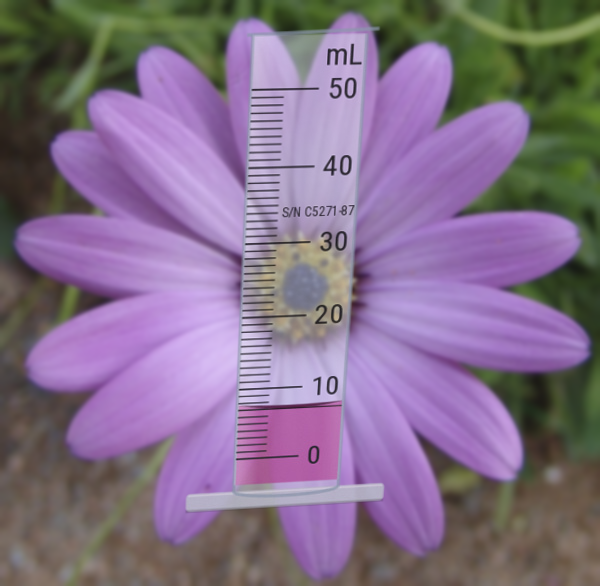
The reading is 7 mL
